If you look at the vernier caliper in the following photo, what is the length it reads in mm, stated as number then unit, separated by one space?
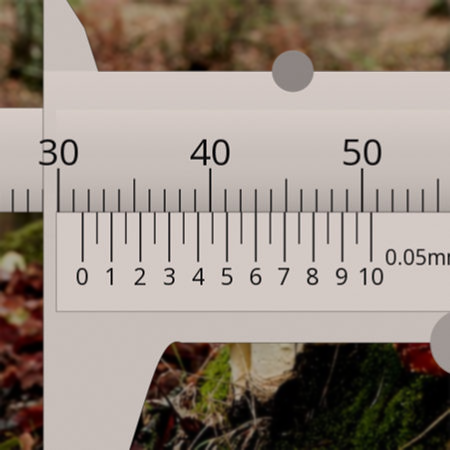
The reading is 31.6 mm
